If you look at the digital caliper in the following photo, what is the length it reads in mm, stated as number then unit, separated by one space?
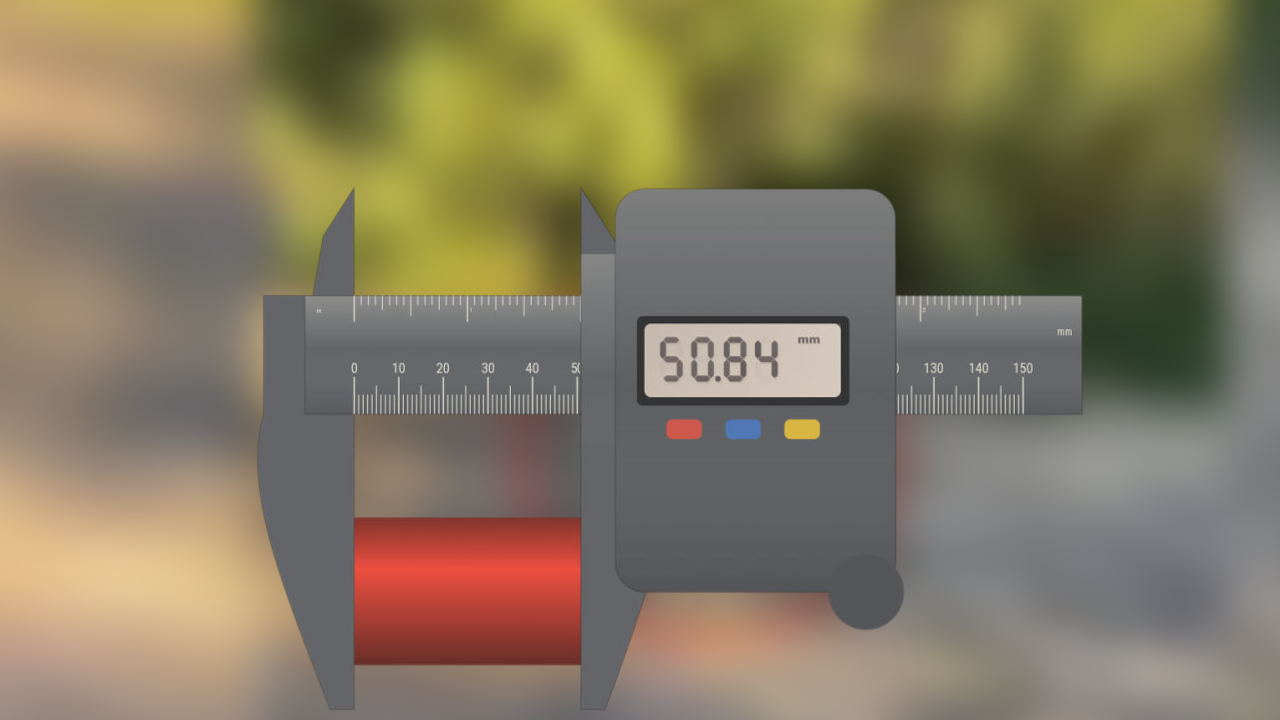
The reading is 50.84 mm
